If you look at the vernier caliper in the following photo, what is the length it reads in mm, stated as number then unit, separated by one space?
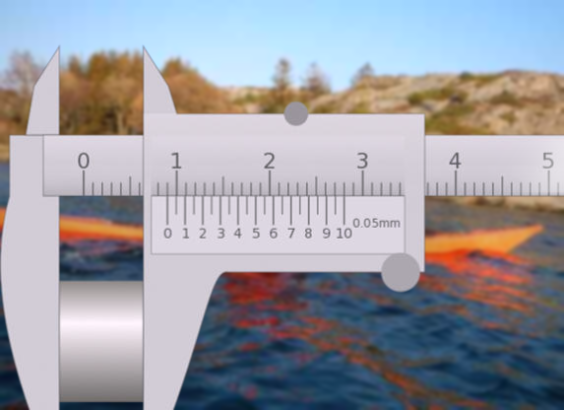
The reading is 9.0 mm
